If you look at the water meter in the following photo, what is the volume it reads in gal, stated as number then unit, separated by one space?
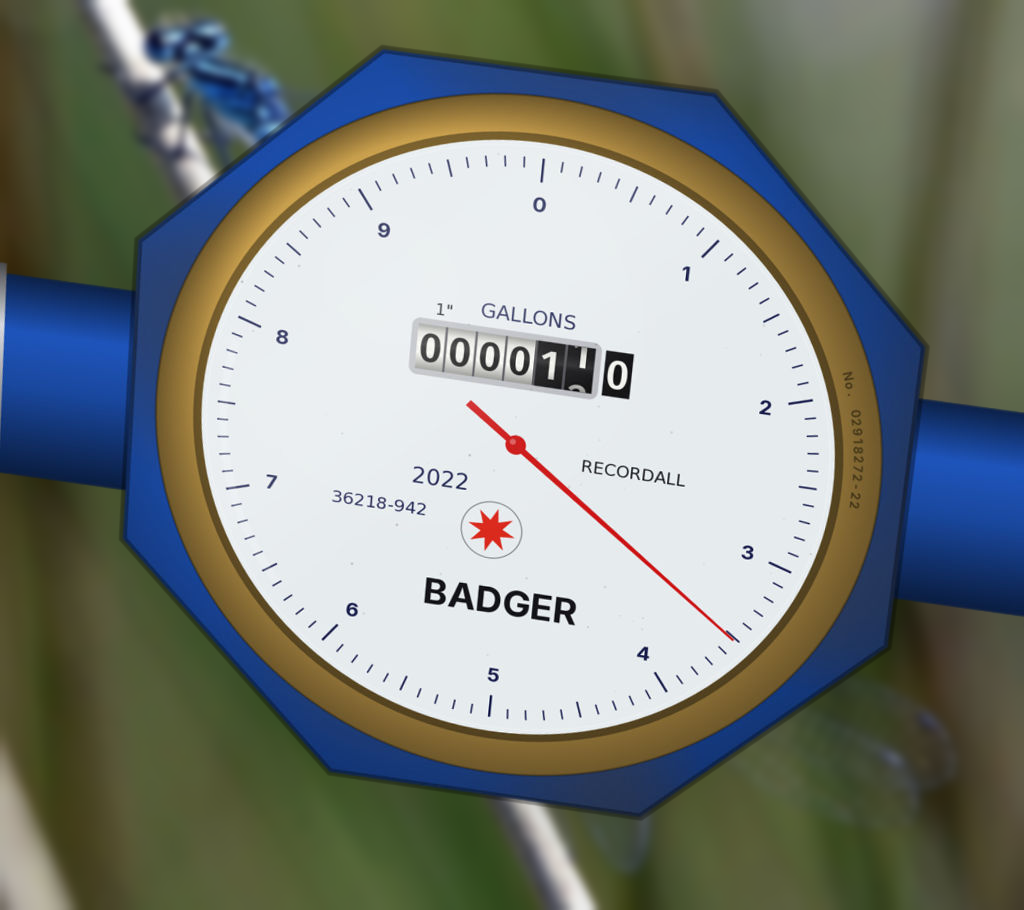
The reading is 113.5 gal
